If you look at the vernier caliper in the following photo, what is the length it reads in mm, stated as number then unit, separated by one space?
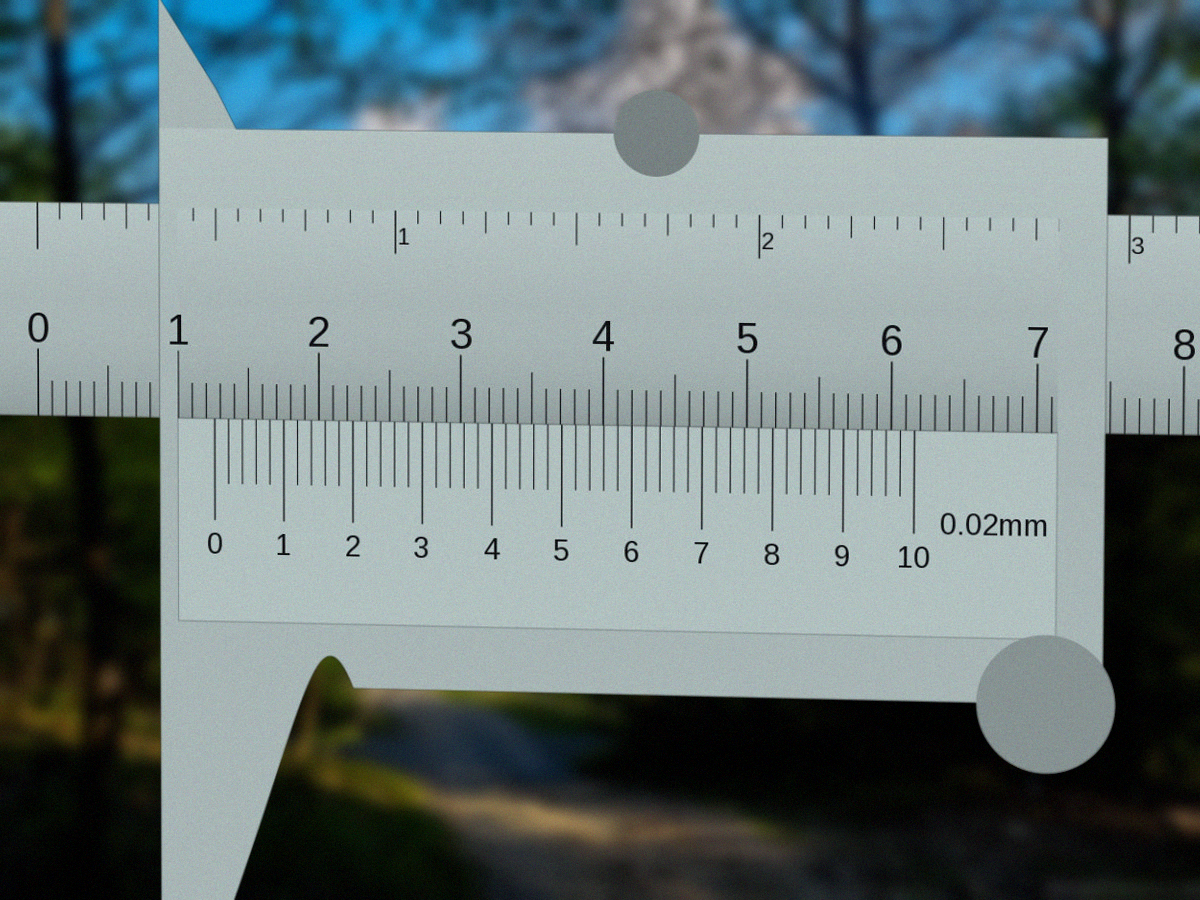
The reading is 12.6 mm
